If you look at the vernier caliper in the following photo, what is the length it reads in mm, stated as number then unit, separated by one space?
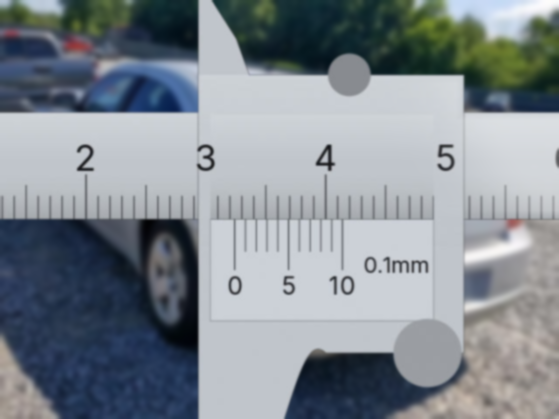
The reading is 32.4 mm
